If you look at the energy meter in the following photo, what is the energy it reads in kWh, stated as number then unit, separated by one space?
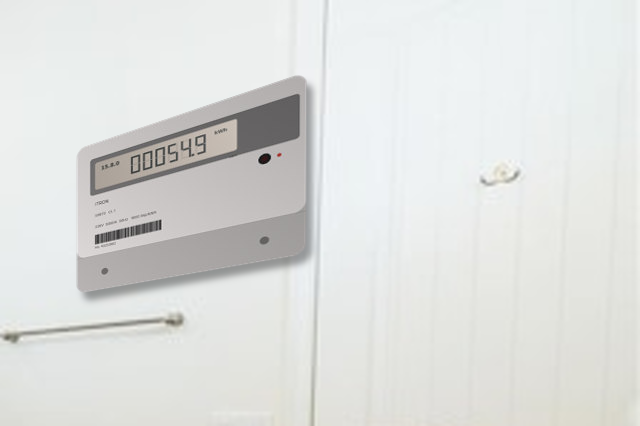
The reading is 54.9 kWh
